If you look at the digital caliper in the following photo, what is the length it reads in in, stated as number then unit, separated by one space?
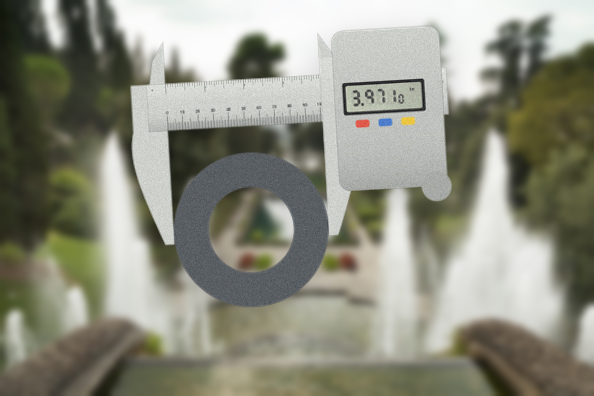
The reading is 3.9710 in
